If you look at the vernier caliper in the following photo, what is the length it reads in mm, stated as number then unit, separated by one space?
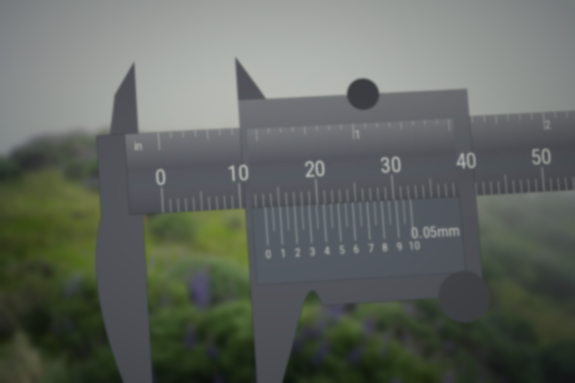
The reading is 13.2 mm
